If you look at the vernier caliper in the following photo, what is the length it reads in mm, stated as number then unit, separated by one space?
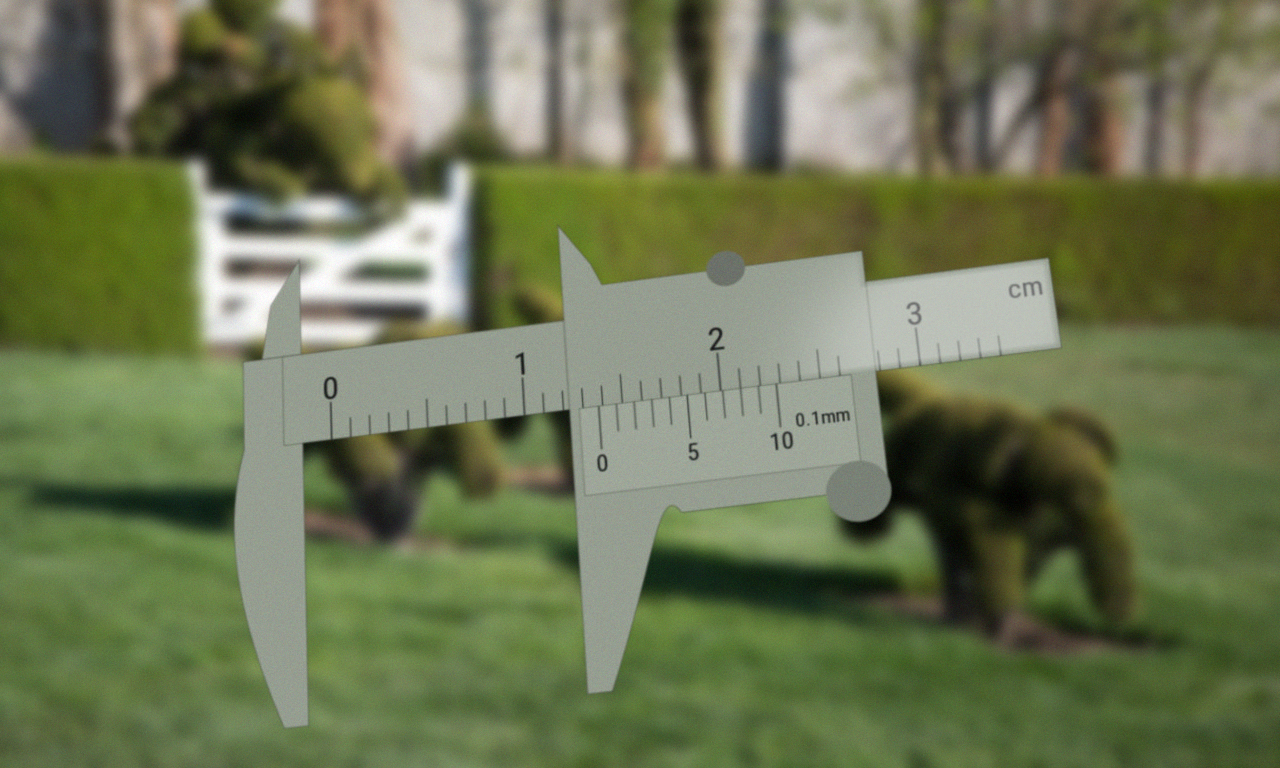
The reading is 13.8 mm
